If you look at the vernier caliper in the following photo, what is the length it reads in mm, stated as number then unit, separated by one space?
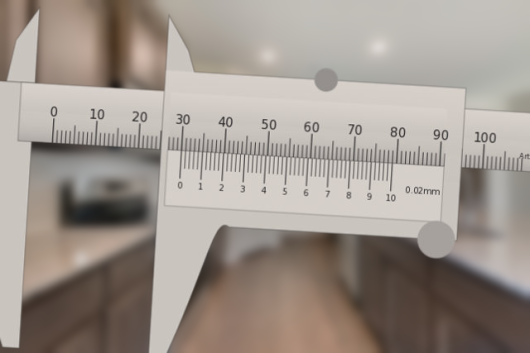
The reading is 30.0 mm
